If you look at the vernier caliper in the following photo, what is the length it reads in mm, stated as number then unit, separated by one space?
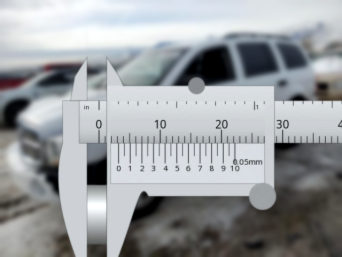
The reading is 3.2 mm
